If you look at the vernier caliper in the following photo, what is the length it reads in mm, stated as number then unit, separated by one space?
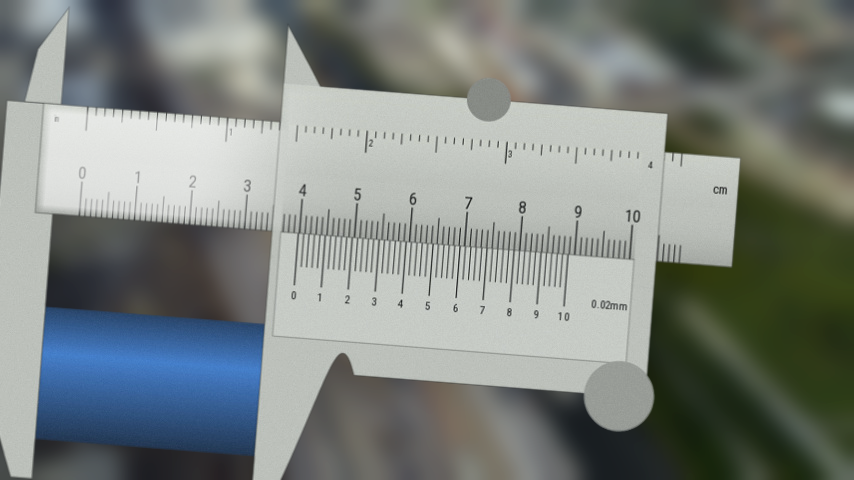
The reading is 39.8 mm
